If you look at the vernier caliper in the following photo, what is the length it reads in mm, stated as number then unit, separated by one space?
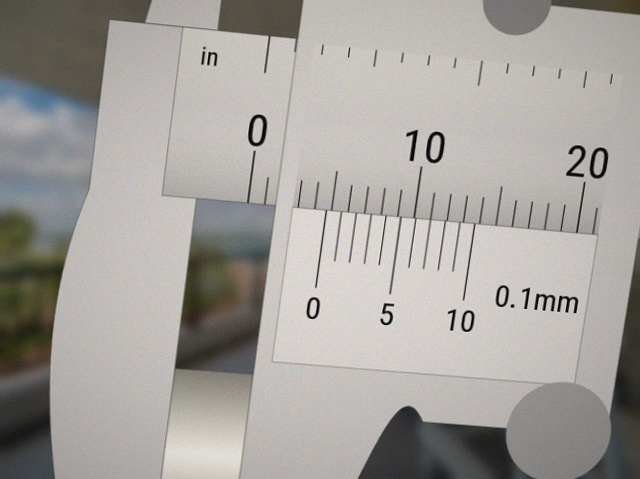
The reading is 4.7 mm
